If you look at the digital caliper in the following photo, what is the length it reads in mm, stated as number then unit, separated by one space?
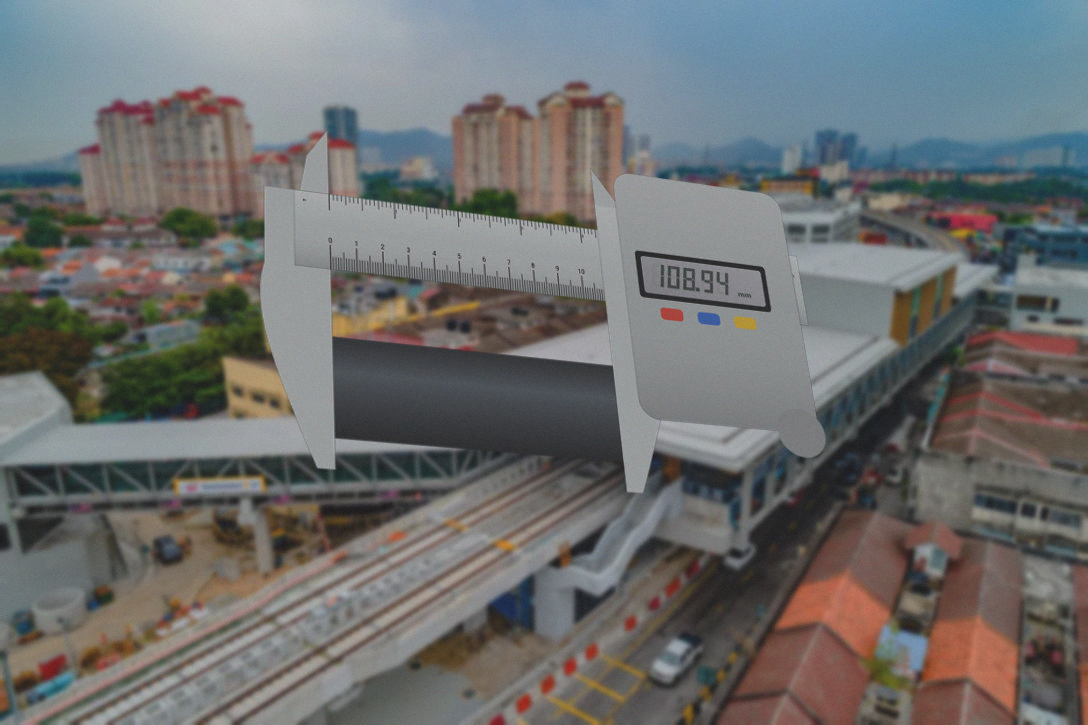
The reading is 108.94 mm
